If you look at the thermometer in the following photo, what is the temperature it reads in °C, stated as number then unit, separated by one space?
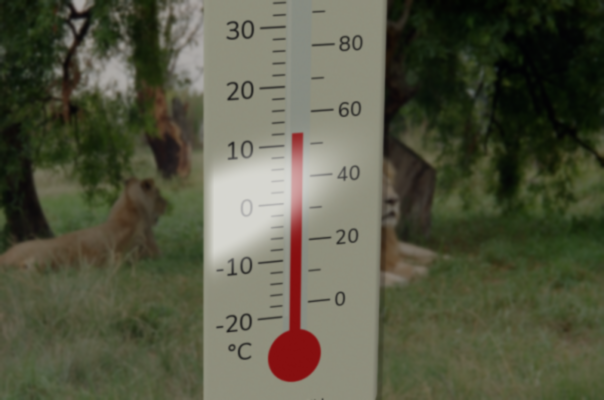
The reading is 12 °C
